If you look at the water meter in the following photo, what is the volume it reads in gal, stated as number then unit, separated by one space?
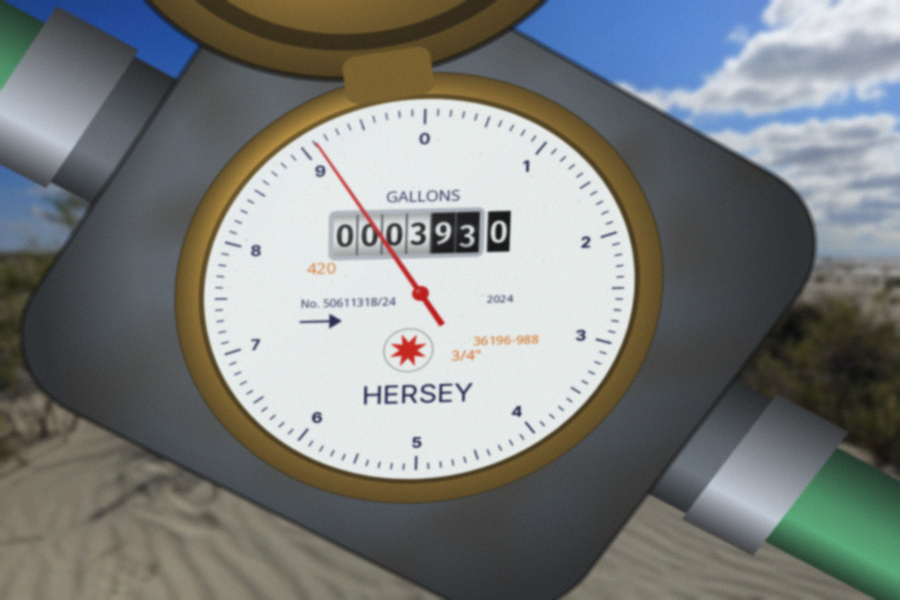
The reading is 3929.1 gal
